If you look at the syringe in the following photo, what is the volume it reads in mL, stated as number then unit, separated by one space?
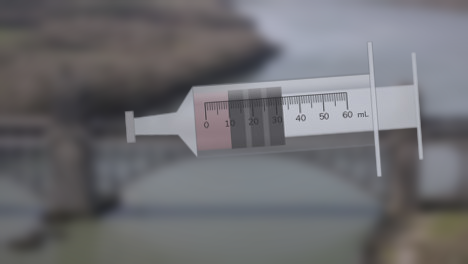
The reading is 10 mL
